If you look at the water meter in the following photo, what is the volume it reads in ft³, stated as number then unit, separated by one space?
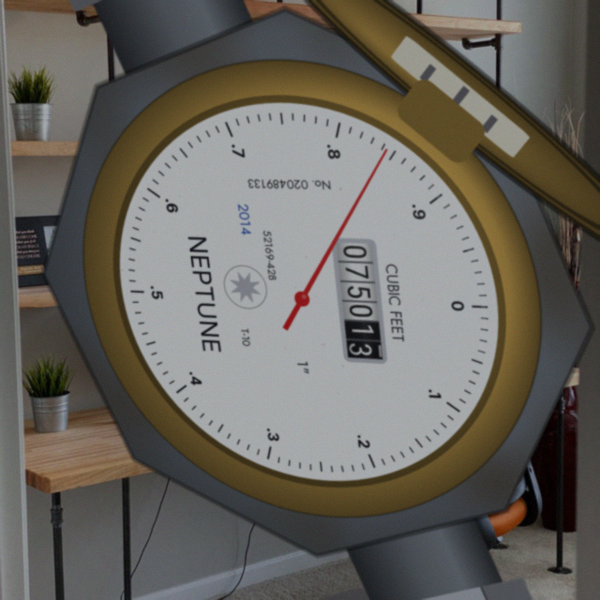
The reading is 75012.84 ft³
